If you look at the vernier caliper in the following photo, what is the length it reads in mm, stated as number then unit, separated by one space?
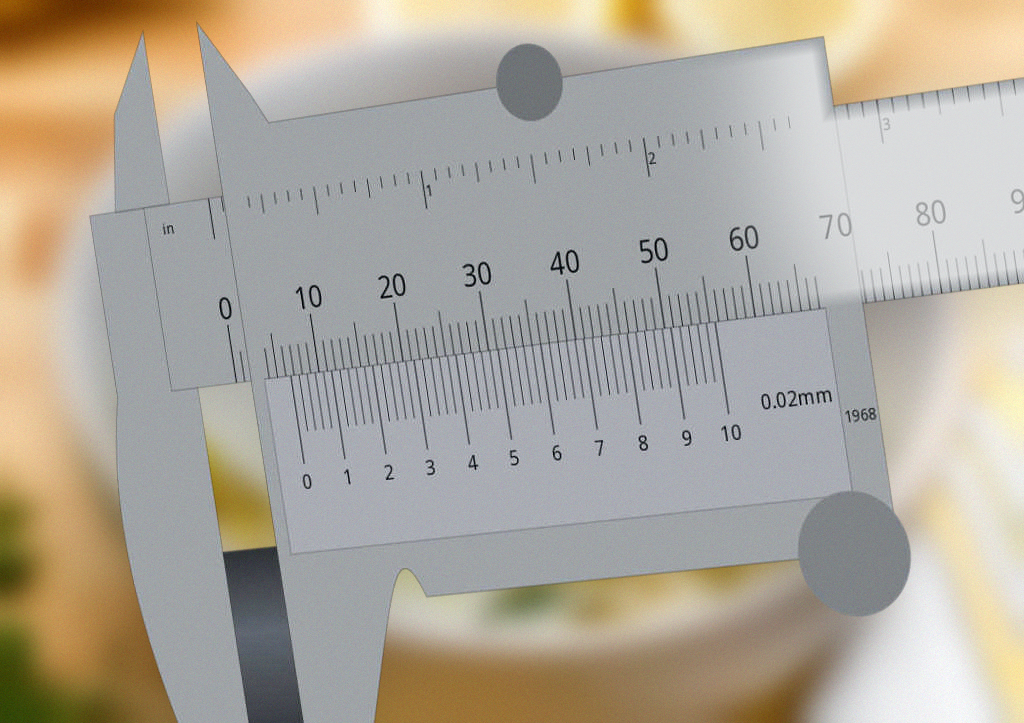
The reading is 6.6 mm
